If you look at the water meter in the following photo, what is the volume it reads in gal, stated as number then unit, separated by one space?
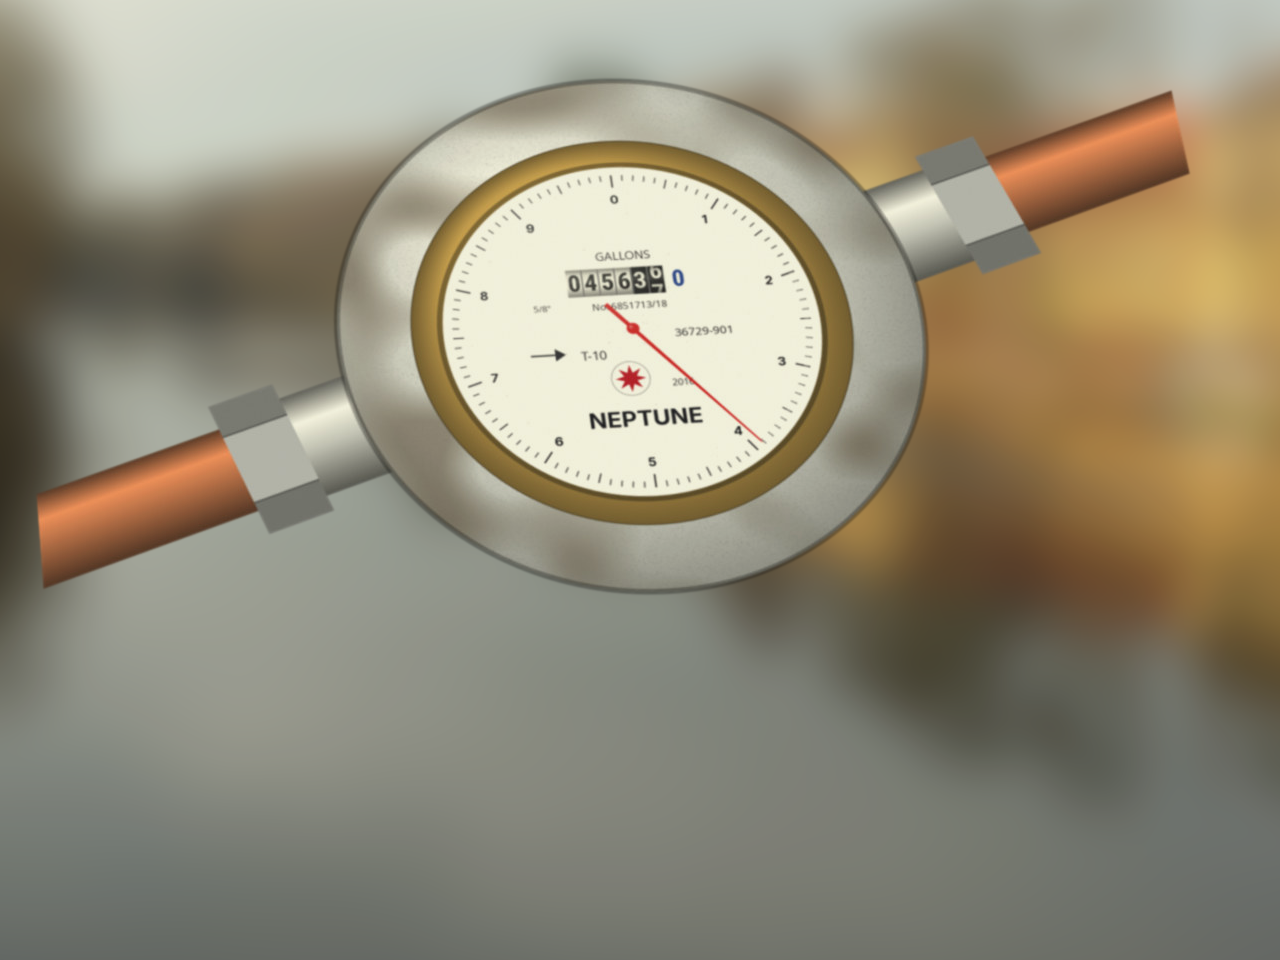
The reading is 456363.9 gal
